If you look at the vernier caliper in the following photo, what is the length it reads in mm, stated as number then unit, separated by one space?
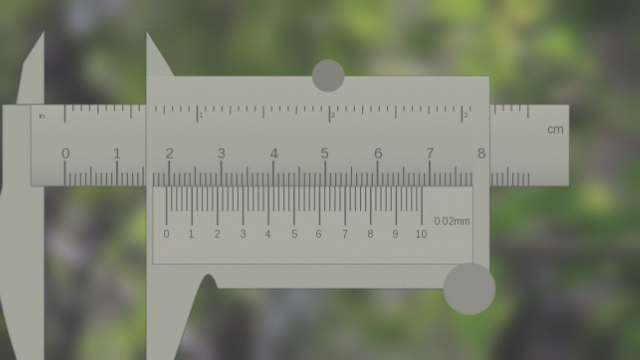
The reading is 19.5 mm
